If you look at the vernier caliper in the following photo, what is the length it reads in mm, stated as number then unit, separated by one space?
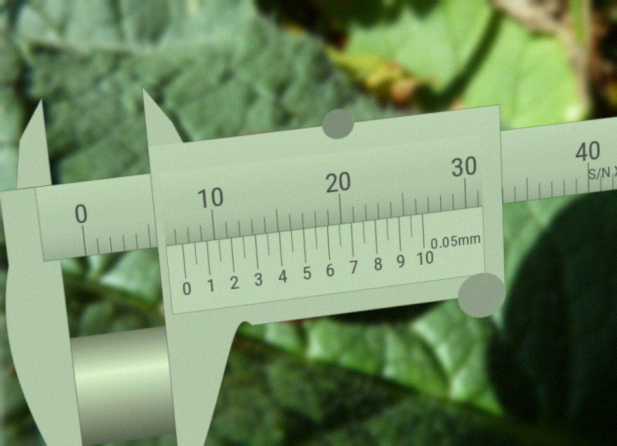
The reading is 7.5 mm
